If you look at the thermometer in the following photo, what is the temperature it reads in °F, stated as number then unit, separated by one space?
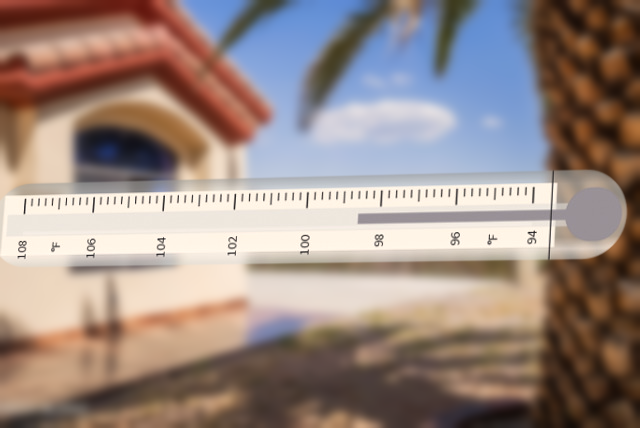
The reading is 98.6 °F
